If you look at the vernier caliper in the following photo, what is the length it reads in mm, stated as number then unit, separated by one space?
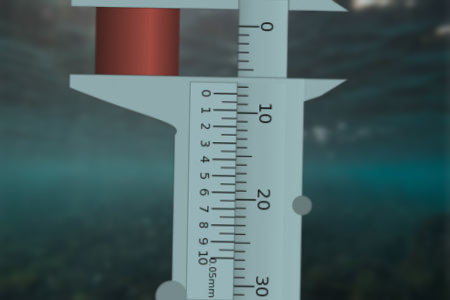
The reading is 7.8 mm
